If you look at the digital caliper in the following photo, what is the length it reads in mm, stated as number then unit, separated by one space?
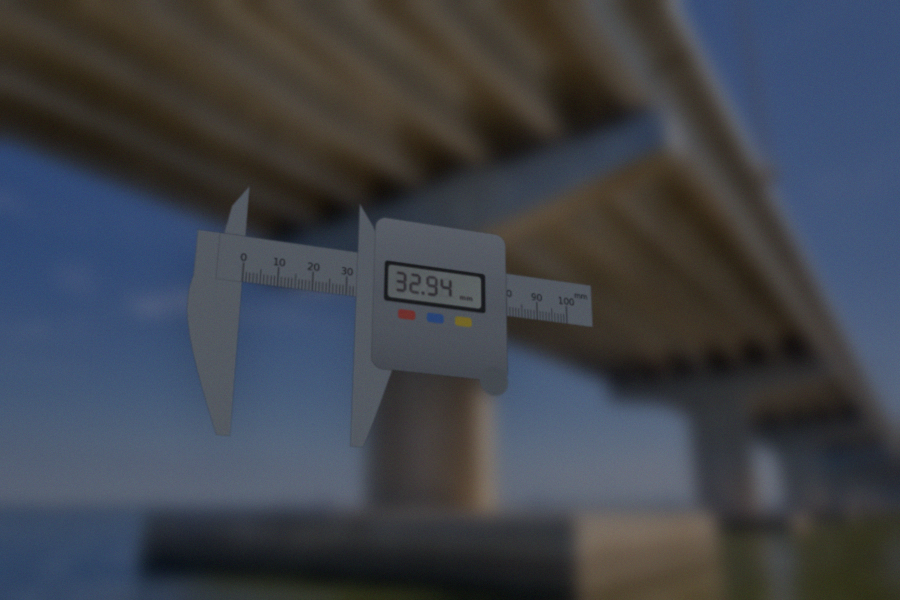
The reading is 32.94 mm
